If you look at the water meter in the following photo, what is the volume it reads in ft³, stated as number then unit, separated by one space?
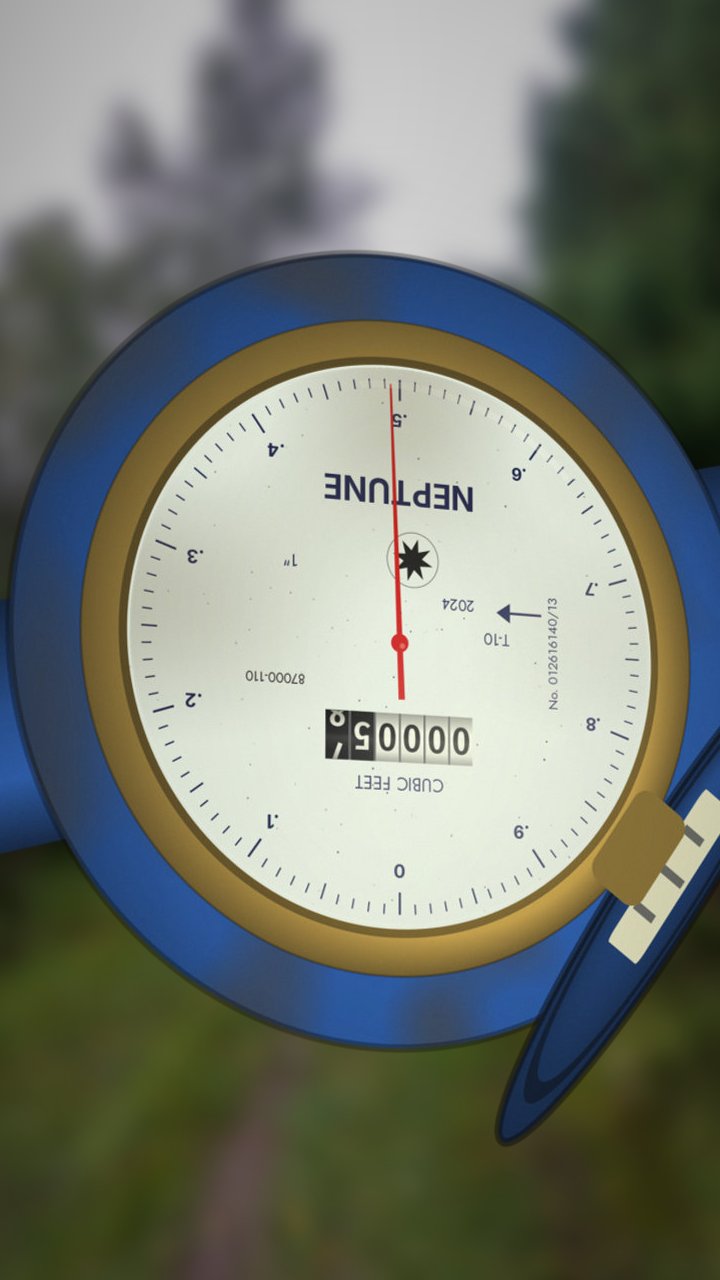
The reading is 57.49 ft³
